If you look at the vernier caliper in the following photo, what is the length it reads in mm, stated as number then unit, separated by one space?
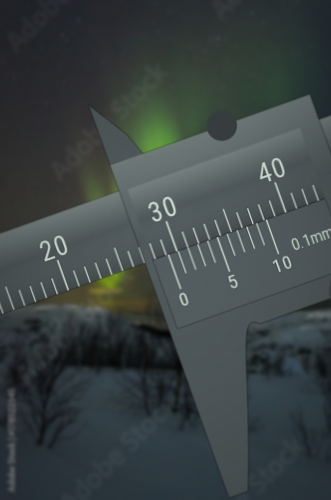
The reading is 29.2 mm
